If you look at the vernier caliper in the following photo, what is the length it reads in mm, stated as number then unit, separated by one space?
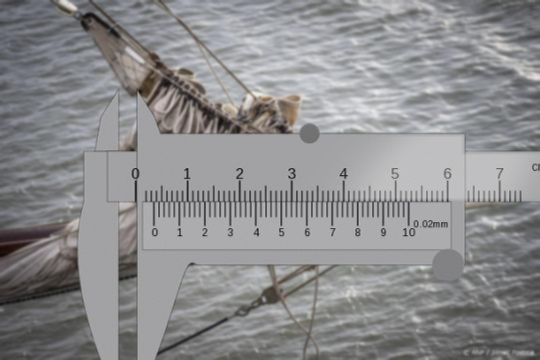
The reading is 3.5 mm
